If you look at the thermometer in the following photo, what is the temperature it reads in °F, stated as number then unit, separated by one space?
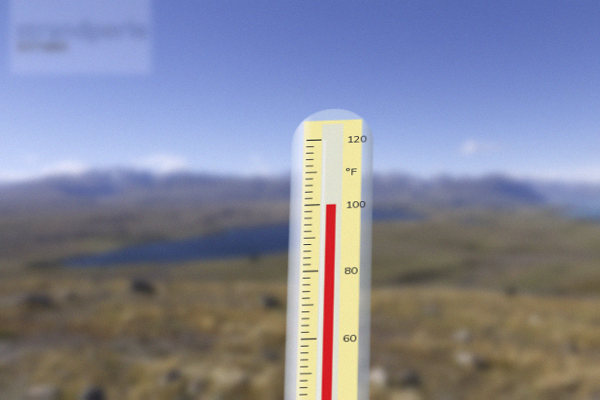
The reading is 100 °F
